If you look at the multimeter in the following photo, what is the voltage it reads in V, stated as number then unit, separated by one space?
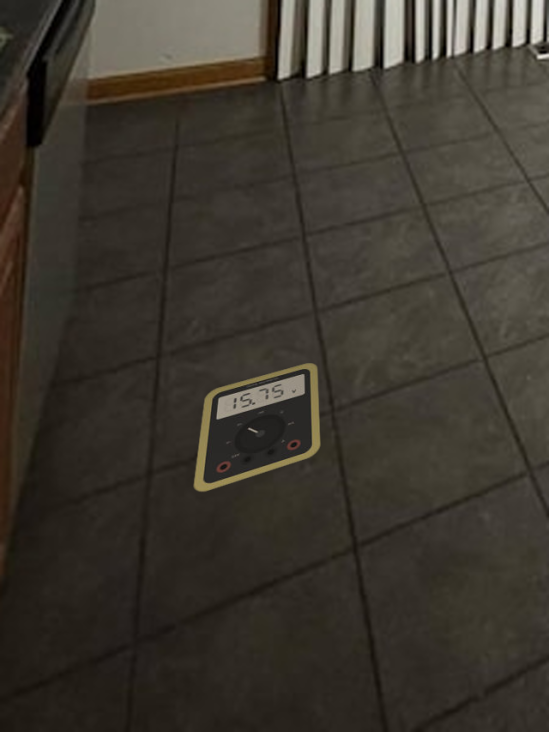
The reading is 15.75 V
